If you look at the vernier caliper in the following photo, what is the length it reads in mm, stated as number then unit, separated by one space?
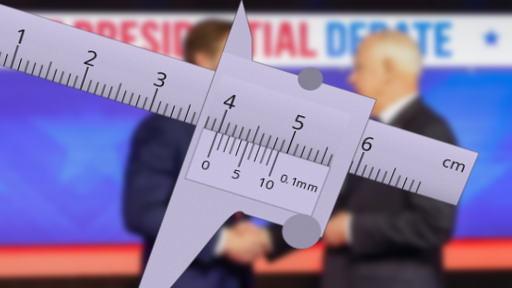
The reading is 39.8 mm
